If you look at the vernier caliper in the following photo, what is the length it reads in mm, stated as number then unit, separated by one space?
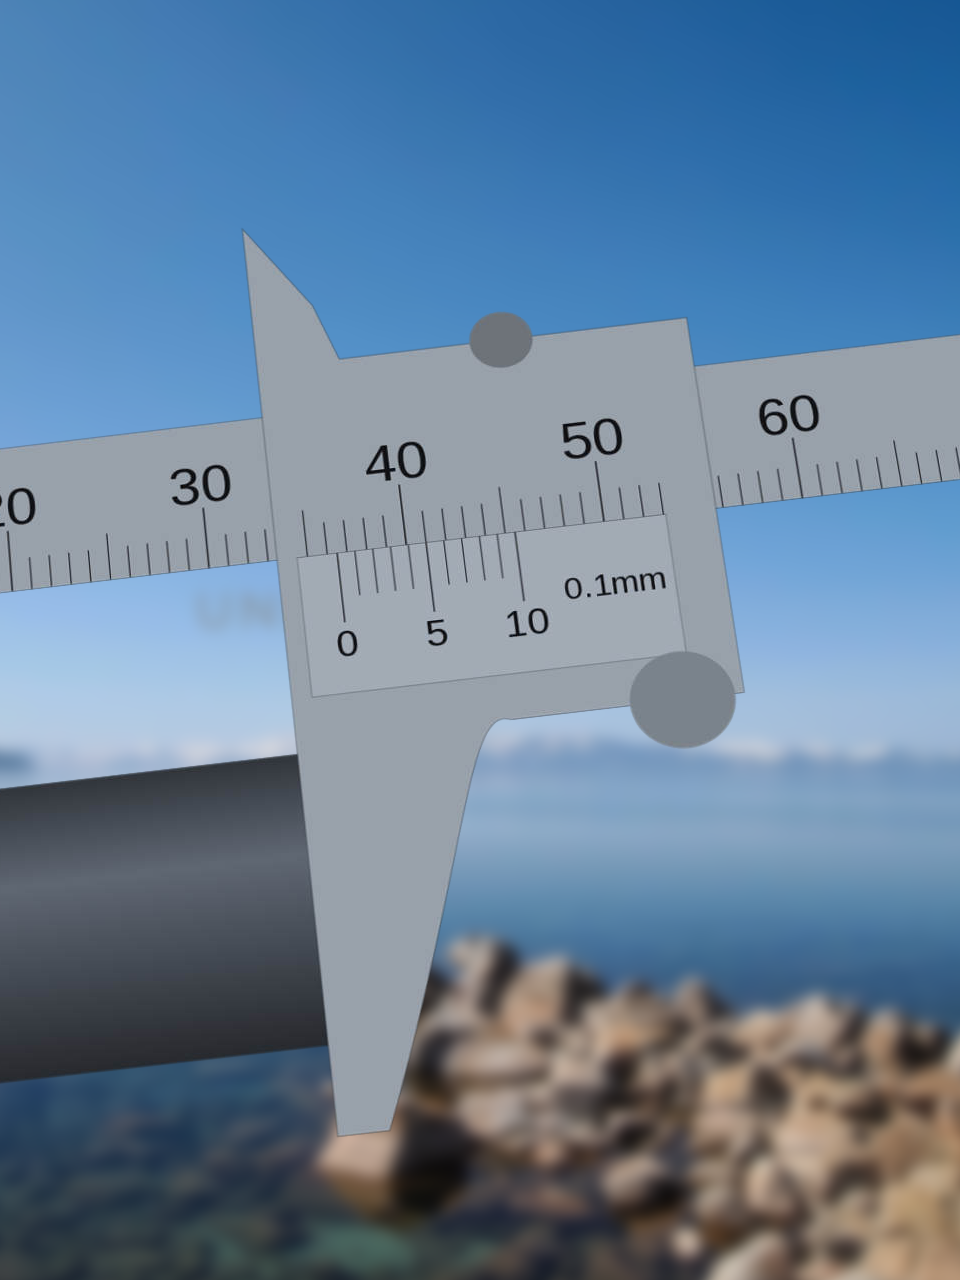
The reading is 36.5 mm
